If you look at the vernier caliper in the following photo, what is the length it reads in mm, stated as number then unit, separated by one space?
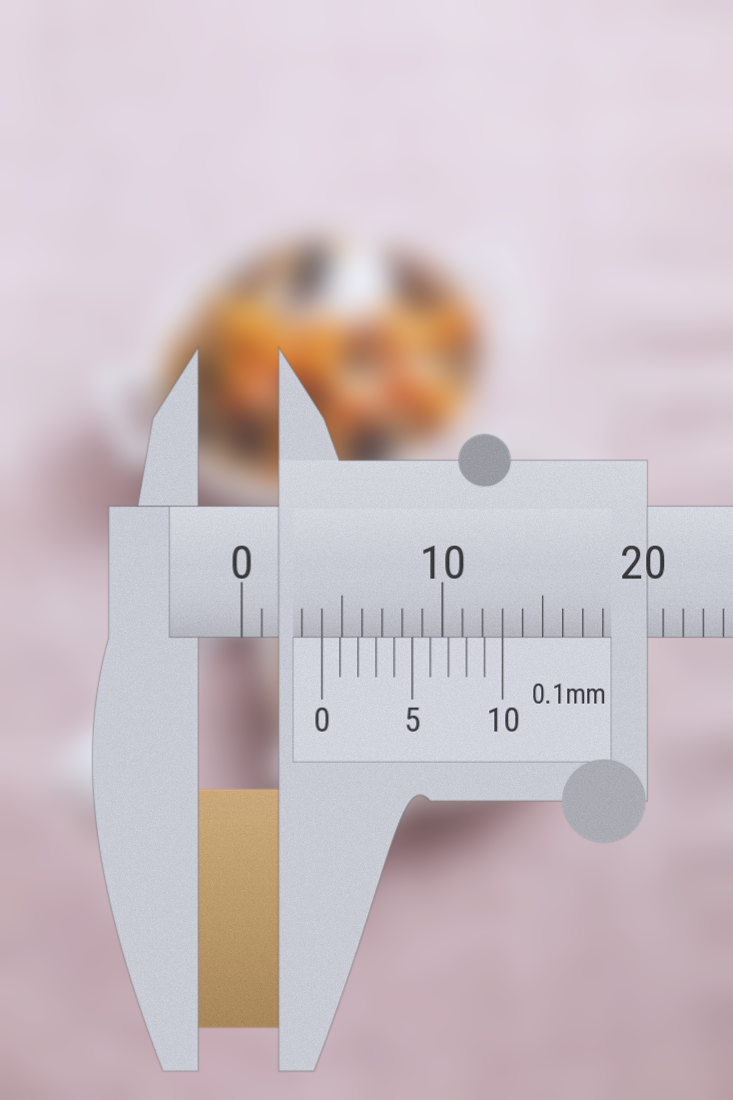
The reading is 4.0 mm
